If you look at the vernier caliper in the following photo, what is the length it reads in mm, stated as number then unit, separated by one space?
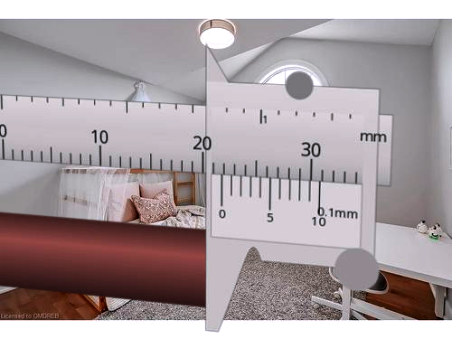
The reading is 21.8 mm
